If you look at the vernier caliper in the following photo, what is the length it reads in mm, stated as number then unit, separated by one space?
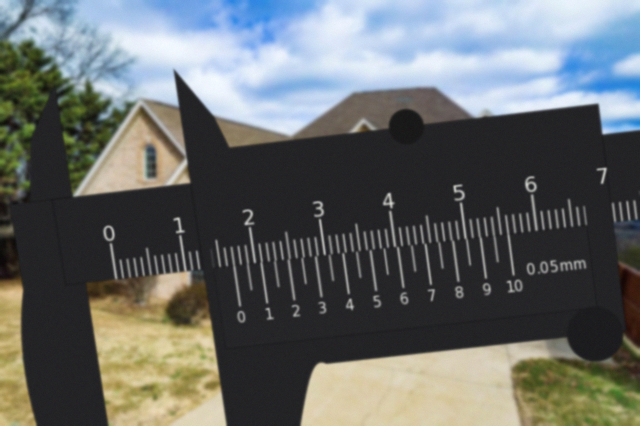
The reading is 17.0 mm
